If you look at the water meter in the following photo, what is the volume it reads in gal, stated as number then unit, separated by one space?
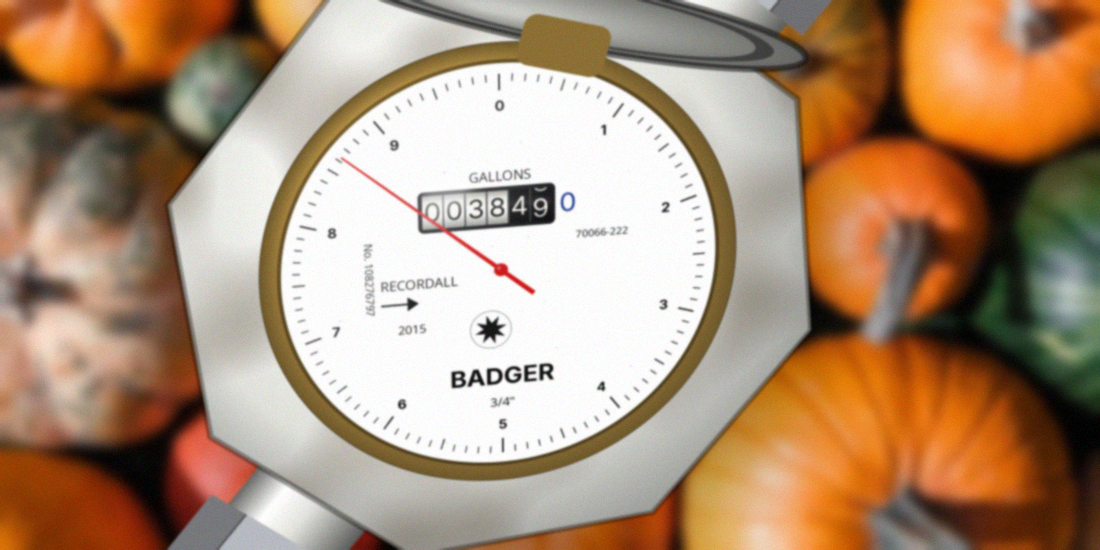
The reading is 38488.6 gal
